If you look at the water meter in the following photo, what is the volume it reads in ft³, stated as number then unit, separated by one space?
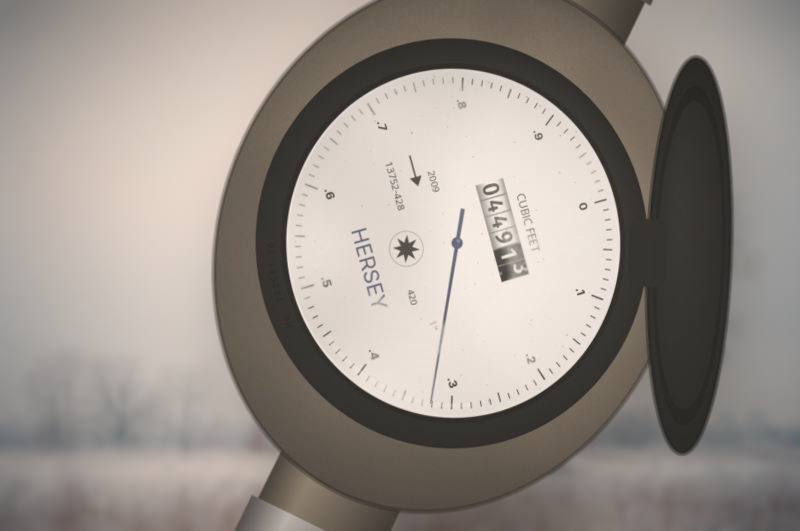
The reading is 44913.32 ft³
